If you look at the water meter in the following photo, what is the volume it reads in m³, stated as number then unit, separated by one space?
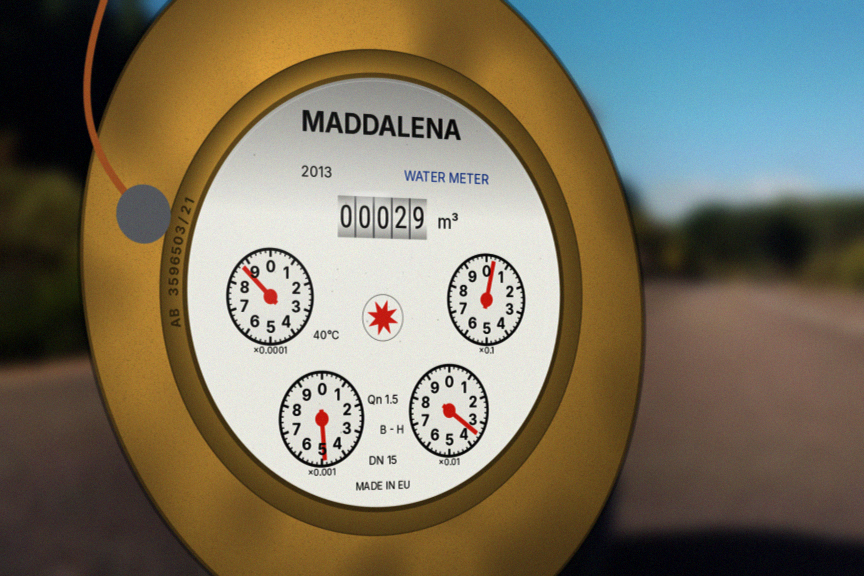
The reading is 29.0348 m³
